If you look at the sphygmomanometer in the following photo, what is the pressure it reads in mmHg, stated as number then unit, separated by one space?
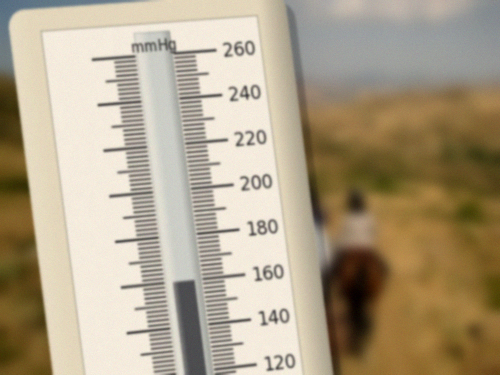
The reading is 160 mmHg
